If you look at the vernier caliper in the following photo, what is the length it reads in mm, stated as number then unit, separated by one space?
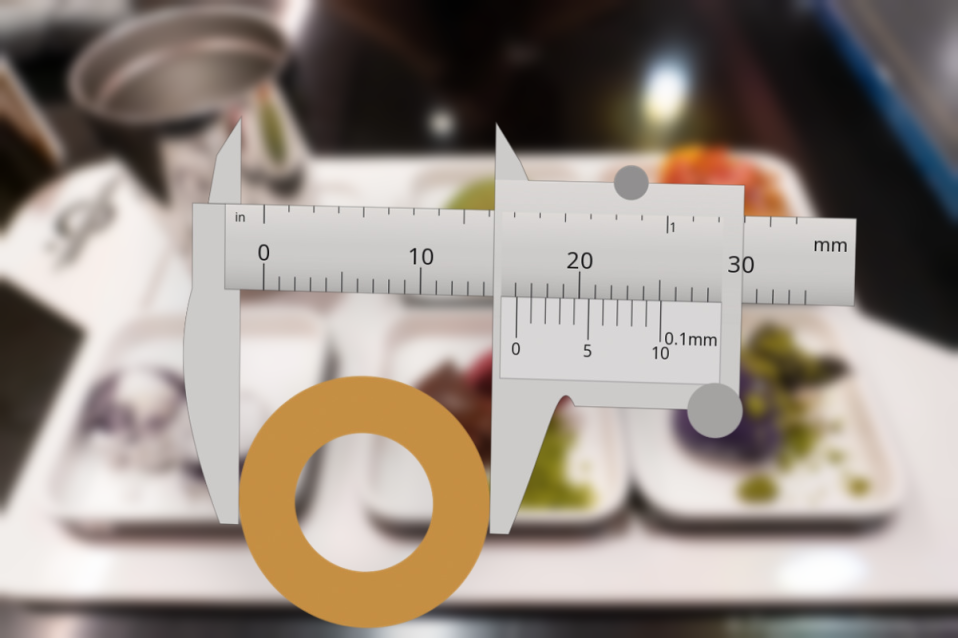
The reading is 16.1 mm
